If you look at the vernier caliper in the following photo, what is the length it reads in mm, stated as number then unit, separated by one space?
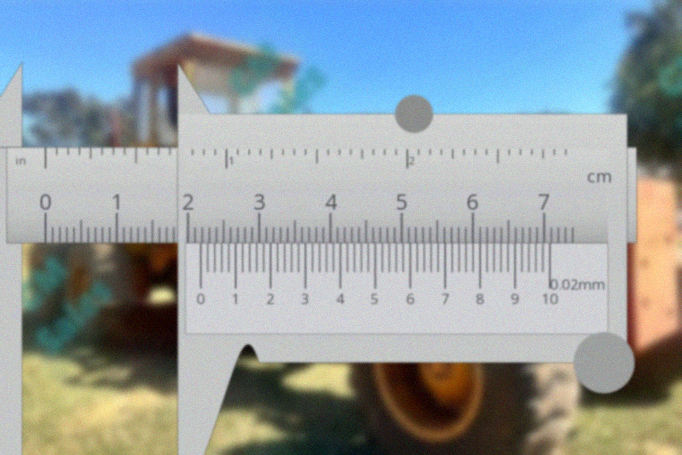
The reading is 21.8 mm
